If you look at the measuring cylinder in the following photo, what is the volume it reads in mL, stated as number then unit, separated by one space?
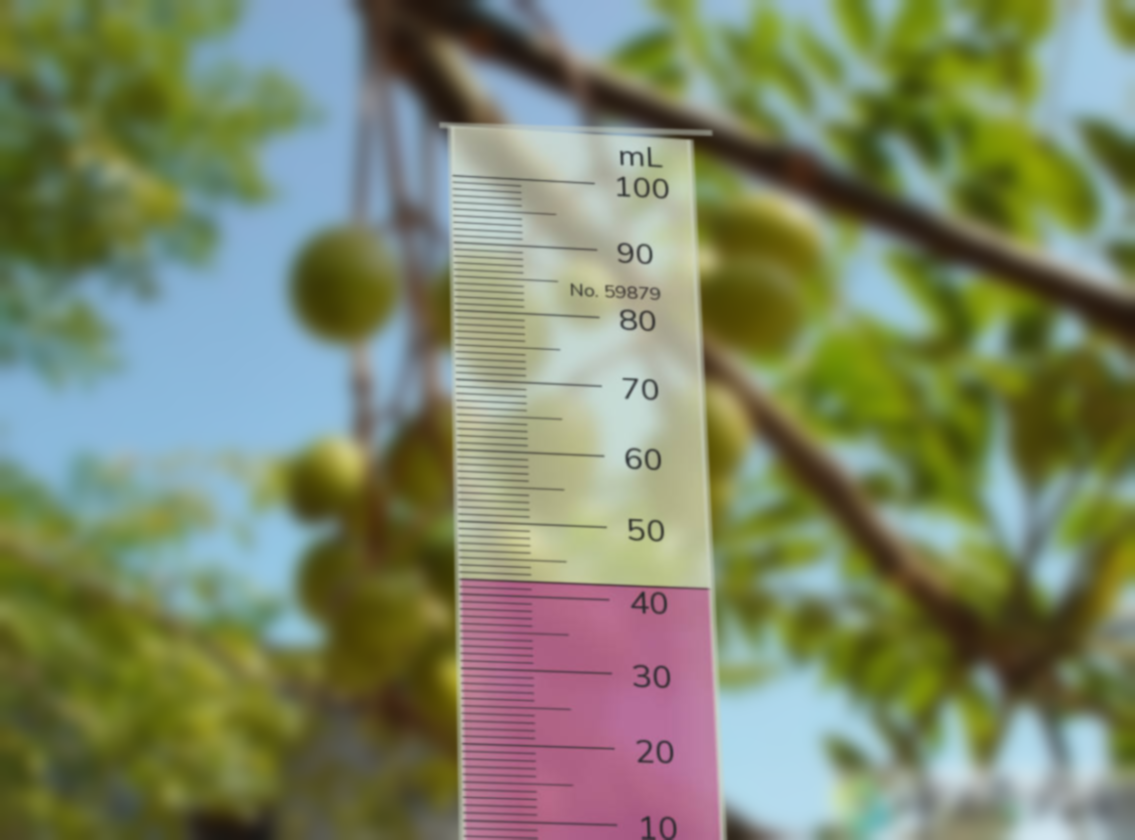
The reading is 42 mL
